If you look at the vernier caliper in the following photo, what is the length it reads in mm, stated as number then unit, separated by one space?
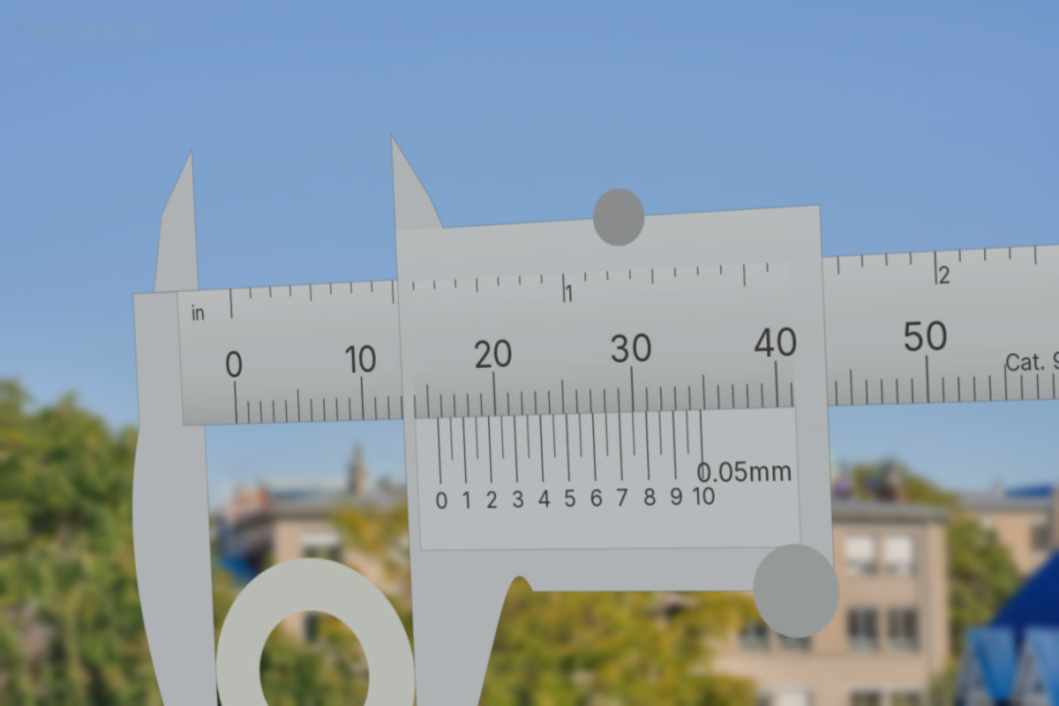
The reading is 15.7 mm
